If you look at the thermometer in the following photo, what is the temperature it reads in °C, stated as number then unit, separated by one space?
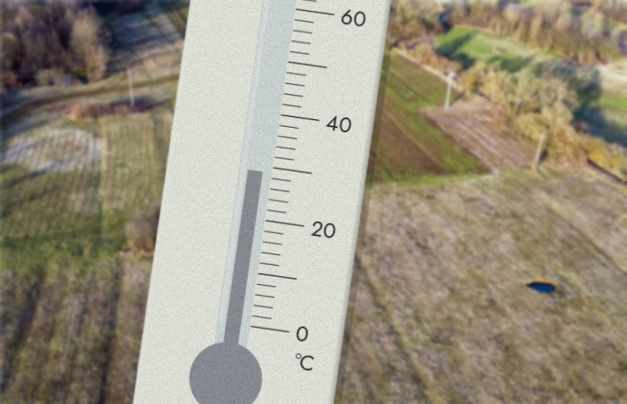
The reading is 29 °C
